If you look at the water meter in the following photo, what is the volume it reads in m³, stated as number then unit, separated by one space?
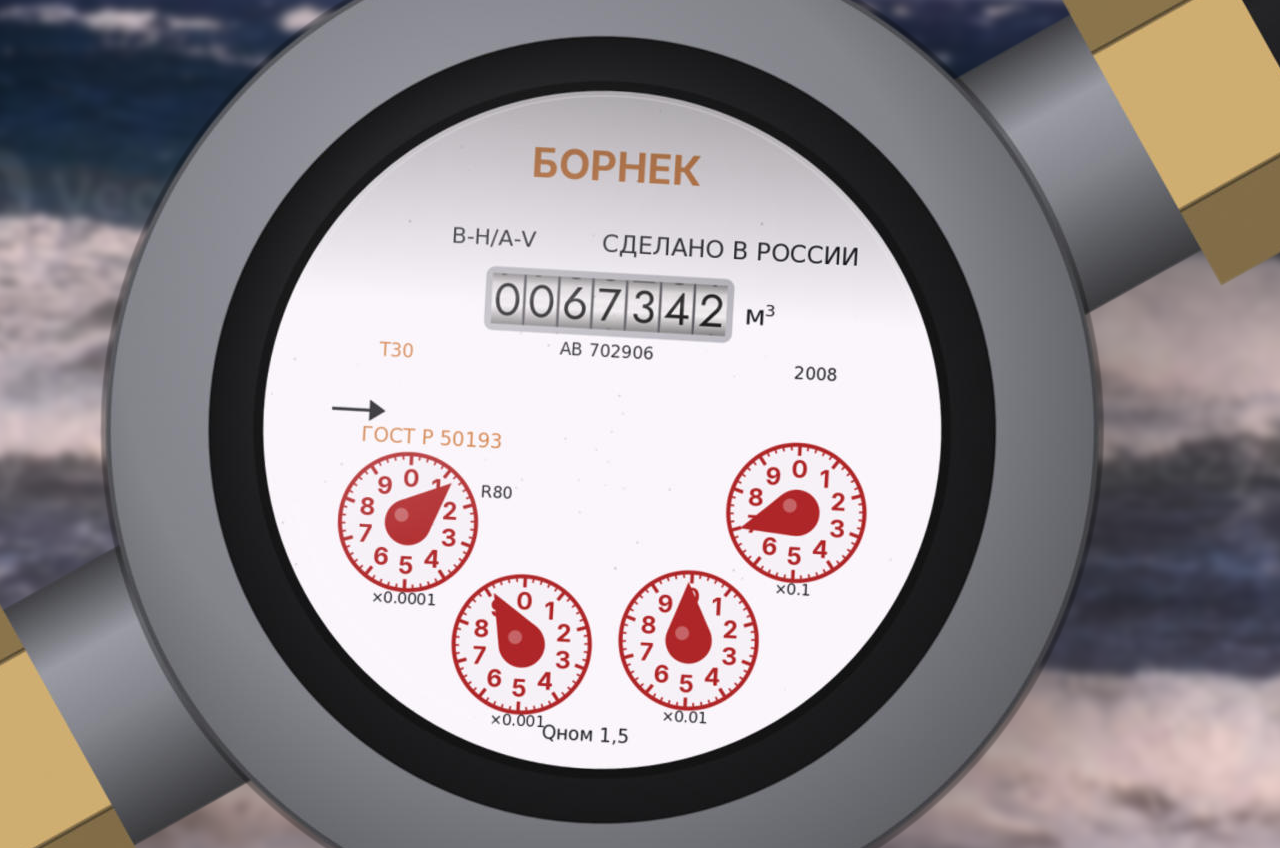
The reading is 67342.6991 m³
